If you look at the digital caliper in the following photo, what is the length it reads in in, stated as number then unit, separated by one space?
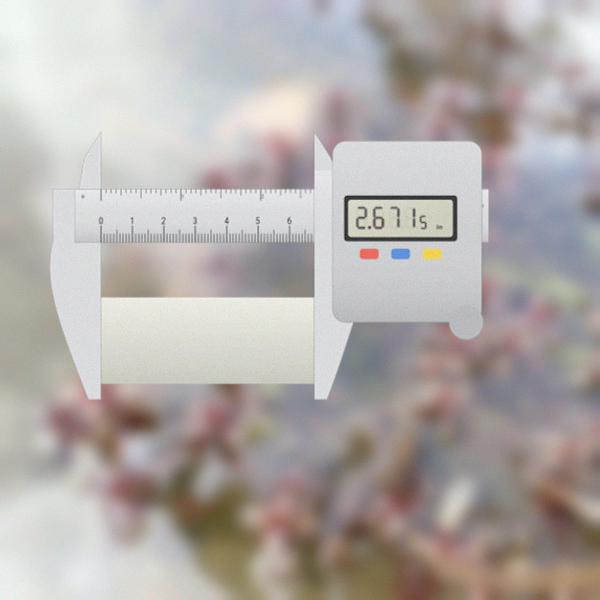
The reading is 2.6715 in
